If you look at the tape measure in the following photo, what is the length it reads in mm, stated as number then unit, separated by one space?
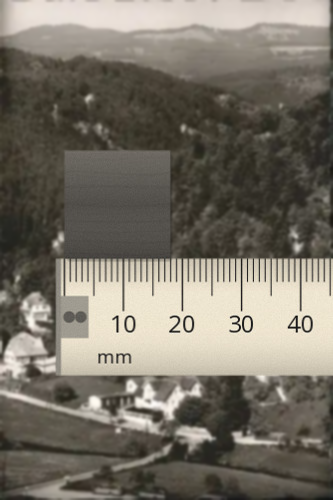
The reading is 18 mm
